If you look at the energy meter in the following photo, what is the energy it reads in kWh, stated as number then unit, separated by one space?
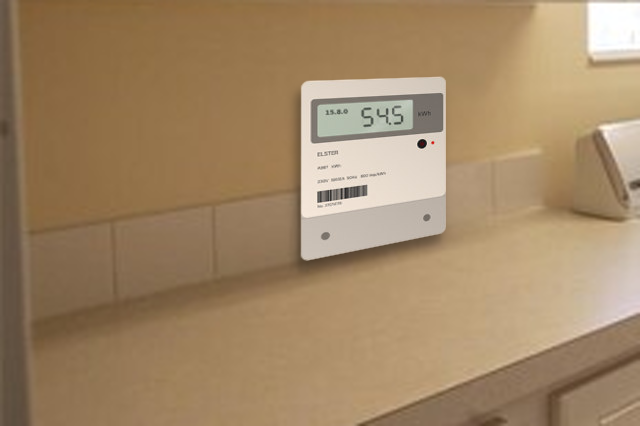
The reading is 54.5 kWh
